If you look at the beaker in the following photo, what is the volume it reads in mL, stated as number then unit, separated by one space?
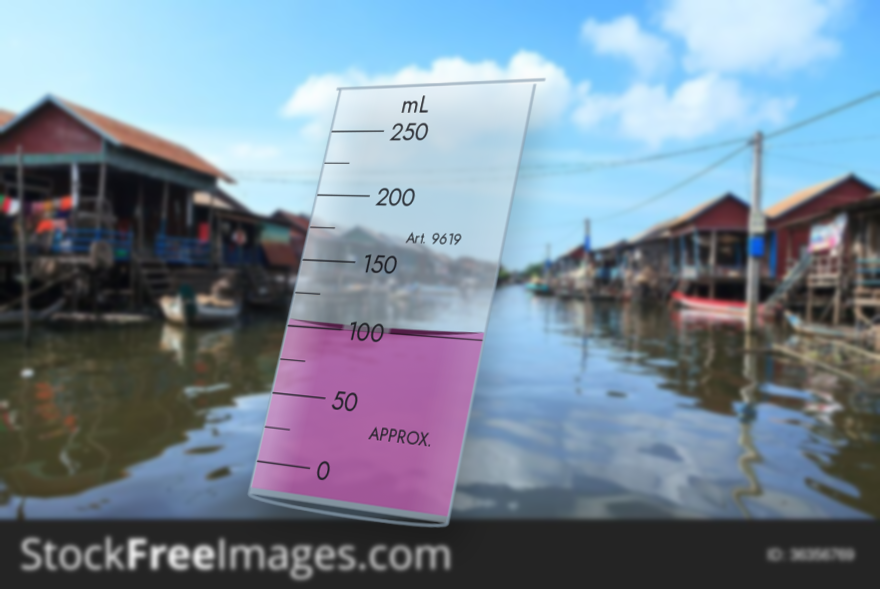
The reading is 100 mL
